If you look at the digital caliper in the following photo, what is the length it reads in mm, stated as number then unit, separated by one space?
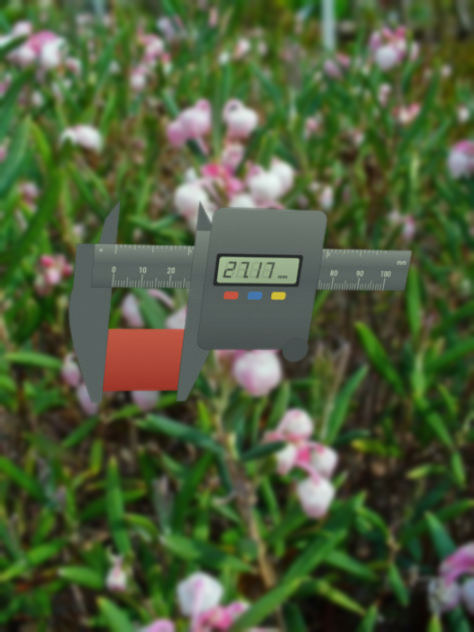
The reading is 27.17 mm
